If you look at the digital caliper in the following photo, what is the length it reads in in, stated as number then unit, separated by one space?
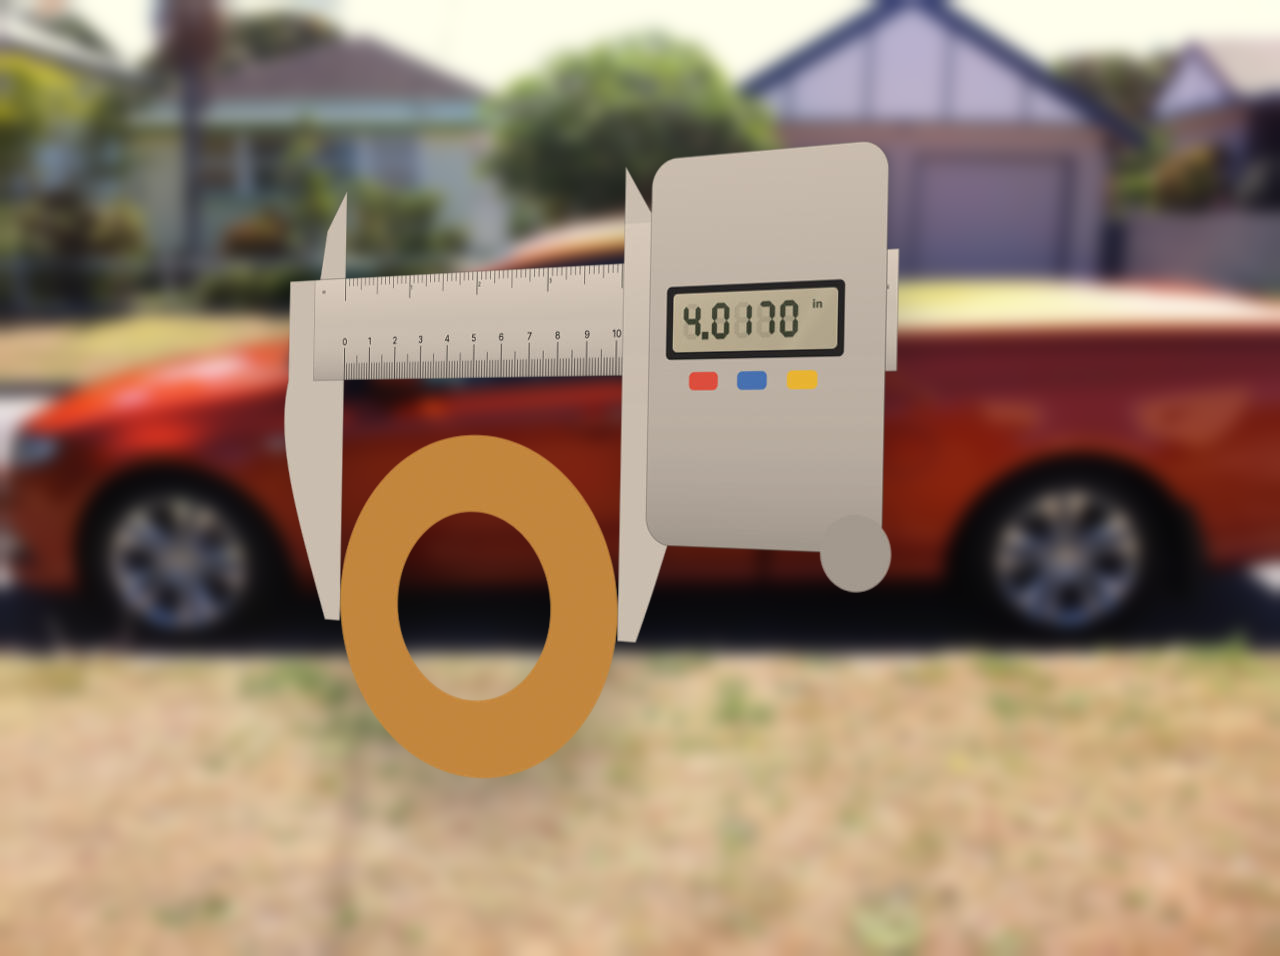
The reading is 4.0170 in
